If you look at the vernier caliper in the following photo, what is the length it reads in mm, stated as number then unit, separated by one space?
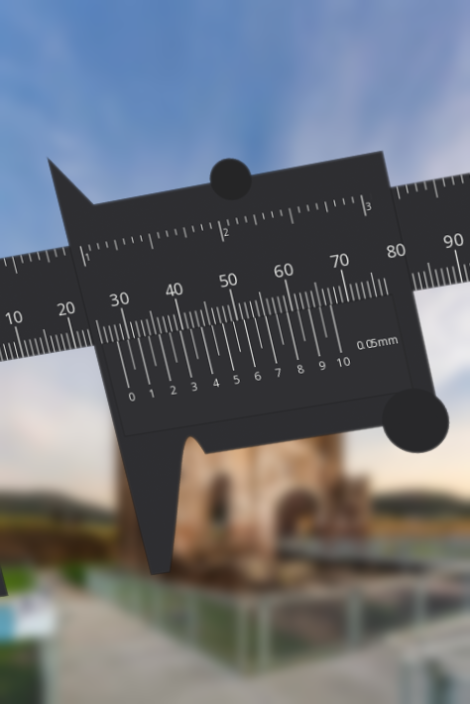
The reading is 27.8 mm
